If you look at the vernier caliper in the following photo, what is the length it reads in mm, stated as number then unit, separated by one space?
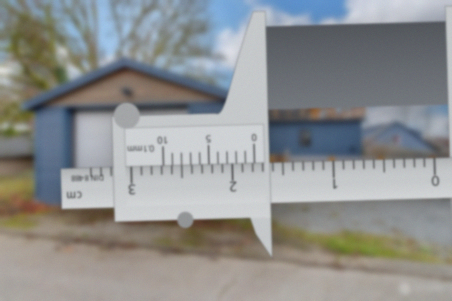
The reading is 17.8 mm
